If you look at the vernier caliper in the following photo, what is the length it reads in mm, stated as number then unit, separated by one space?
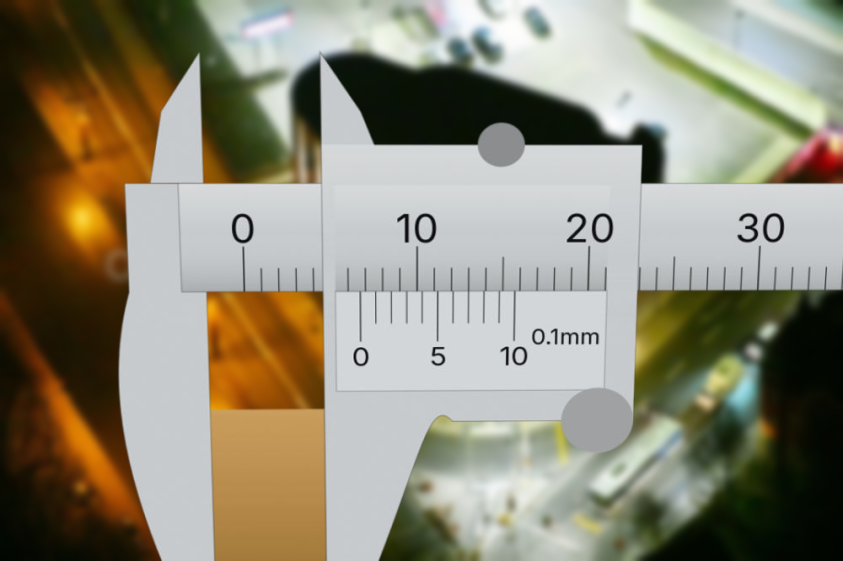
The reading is 6.7 mm
